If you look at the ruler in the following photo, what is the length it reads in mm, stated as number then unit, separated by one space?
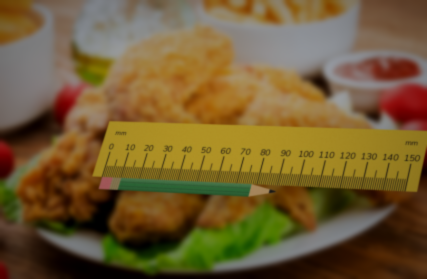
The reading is 90 mm
